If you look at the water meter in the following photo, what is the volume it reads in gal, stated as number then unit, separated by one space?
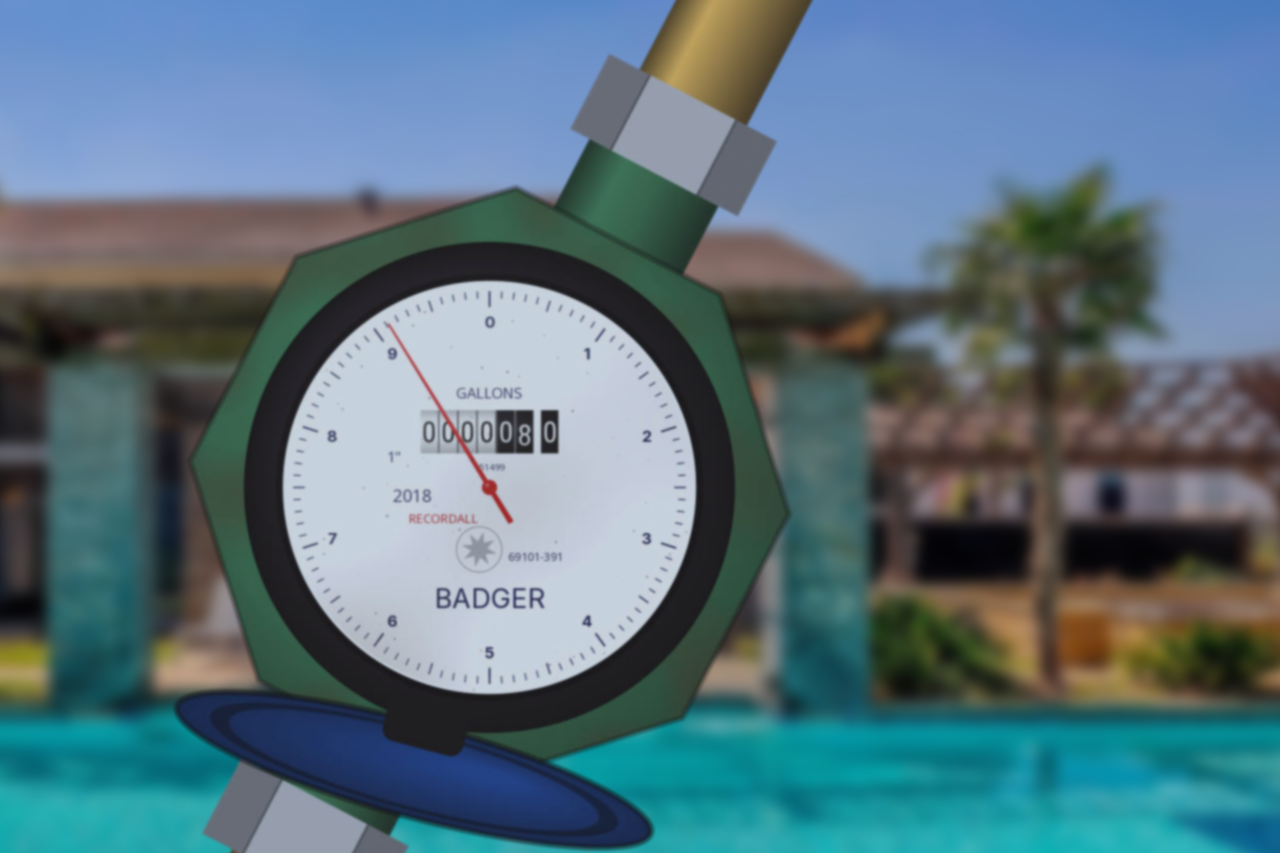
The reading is 79.1 gal
